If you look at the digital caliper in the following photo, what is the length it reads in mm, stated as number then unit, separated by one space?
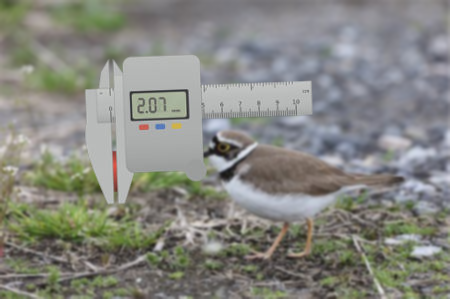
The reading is 2.07 mm
